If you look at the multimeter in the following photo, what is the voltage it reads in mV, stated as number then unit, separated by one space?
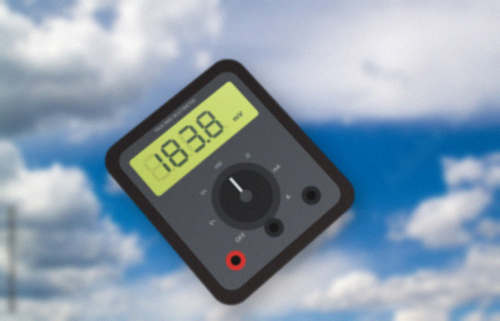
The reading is 183.8 mV
